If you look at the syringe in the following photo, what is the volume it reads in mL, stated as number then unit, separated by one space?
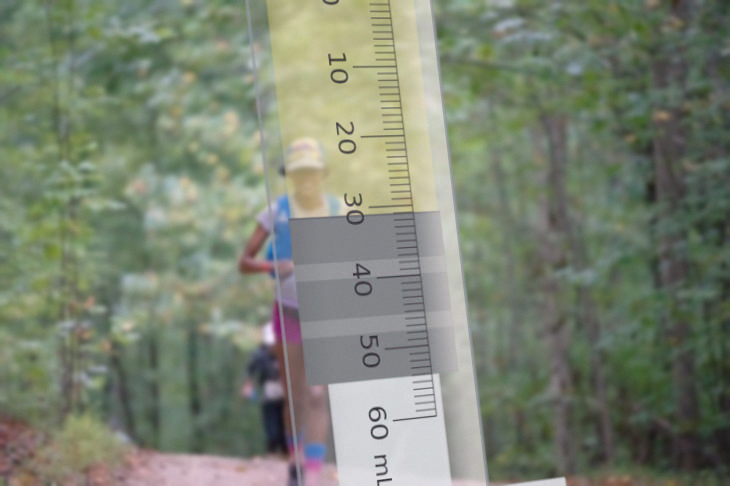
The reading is 31 mL
